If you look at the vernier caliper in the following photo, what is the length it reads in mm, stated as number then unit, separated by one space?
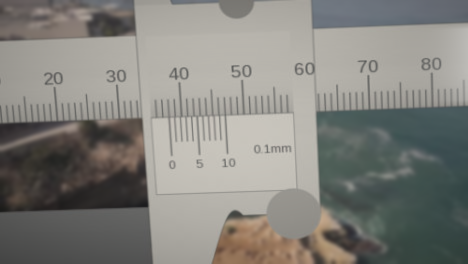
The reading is 38.0 mm
